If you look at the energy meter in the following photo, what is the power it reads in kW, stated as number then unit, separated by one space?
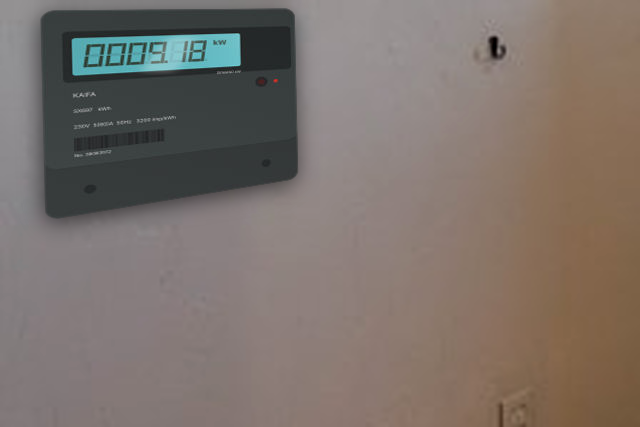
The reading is 9.18 kW
